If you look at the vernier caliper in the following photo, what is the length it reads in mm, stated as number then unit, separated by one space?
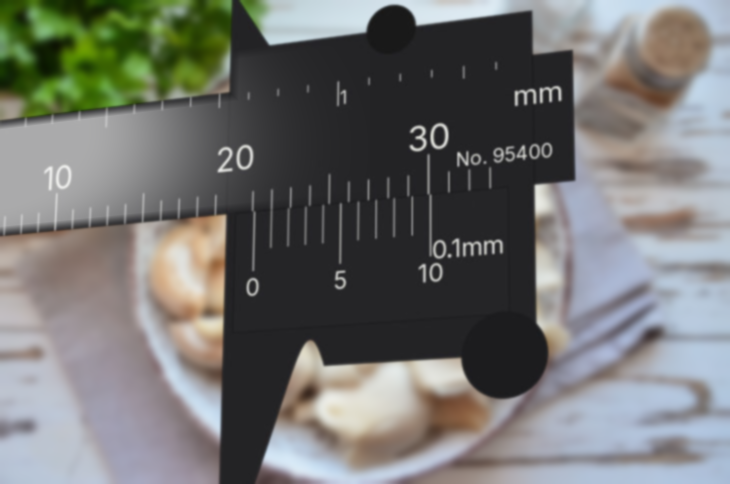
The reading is 21.1 mm
